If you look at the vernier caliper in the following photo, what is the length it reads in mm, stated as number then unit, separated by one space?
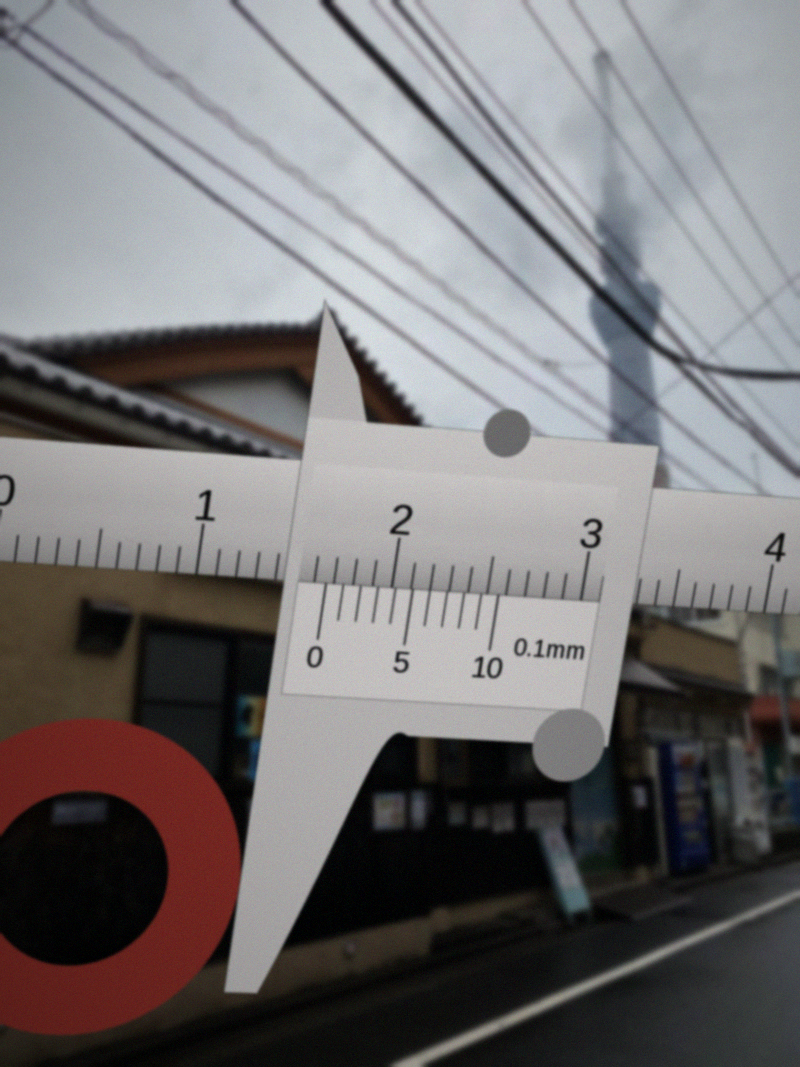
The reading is 16.6 mm
